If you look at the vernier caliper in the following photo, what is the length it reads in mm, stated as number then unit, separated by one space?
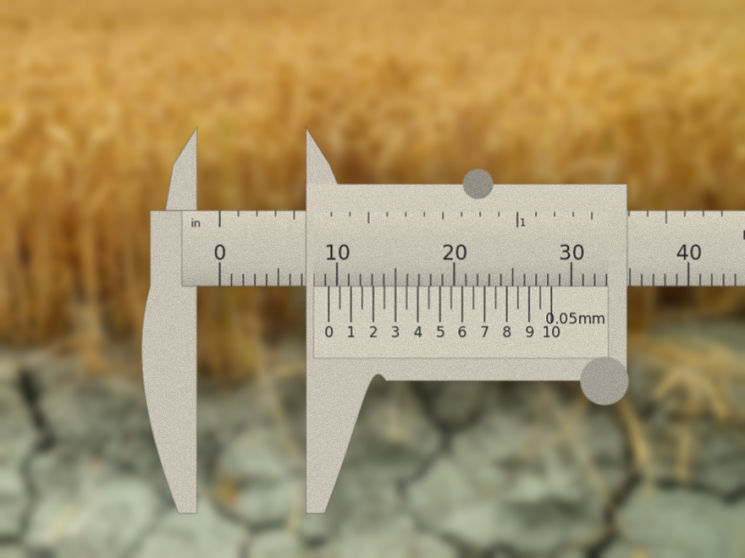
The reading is 9.3 mm
